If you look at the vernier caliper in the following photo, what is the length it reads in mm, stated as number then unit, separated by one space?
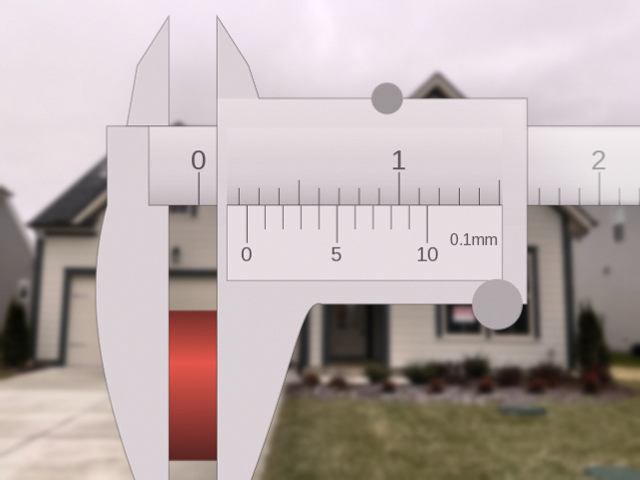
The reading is 2.4 mm
